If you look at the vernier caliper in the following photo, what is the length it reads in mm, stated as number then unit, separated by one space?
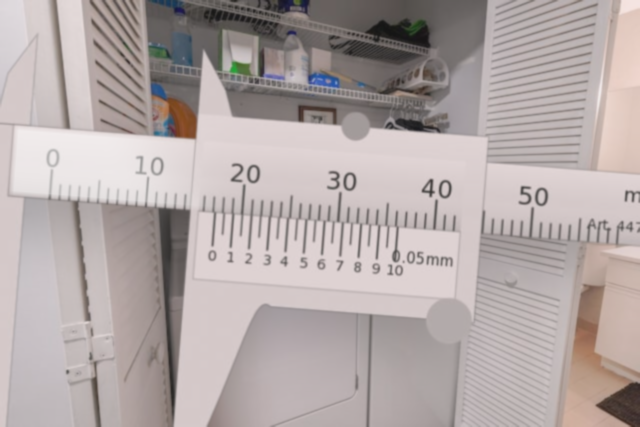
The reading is 17.2 mm
